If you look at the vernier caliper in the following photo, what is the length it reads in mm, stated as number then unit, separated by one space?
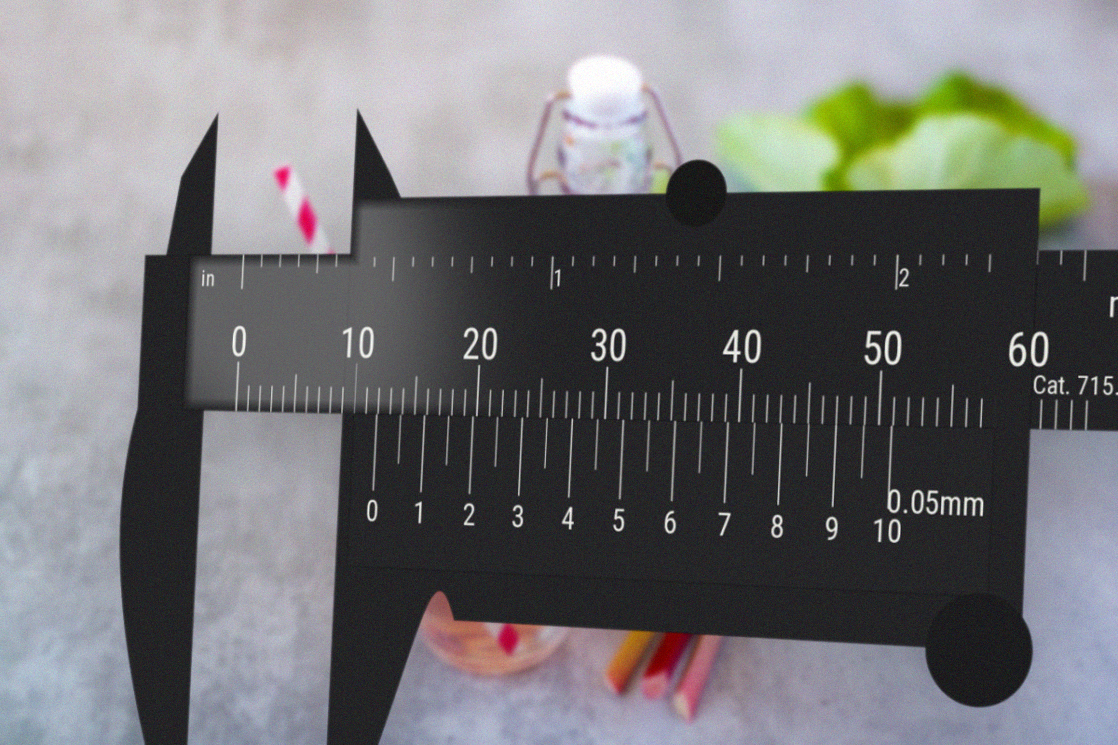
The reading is 11.9 mm
